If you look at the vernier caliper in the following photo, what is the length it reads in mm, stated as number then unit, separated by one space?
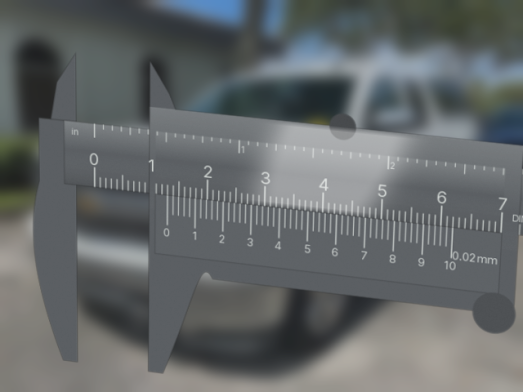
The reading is 13.0 mm
